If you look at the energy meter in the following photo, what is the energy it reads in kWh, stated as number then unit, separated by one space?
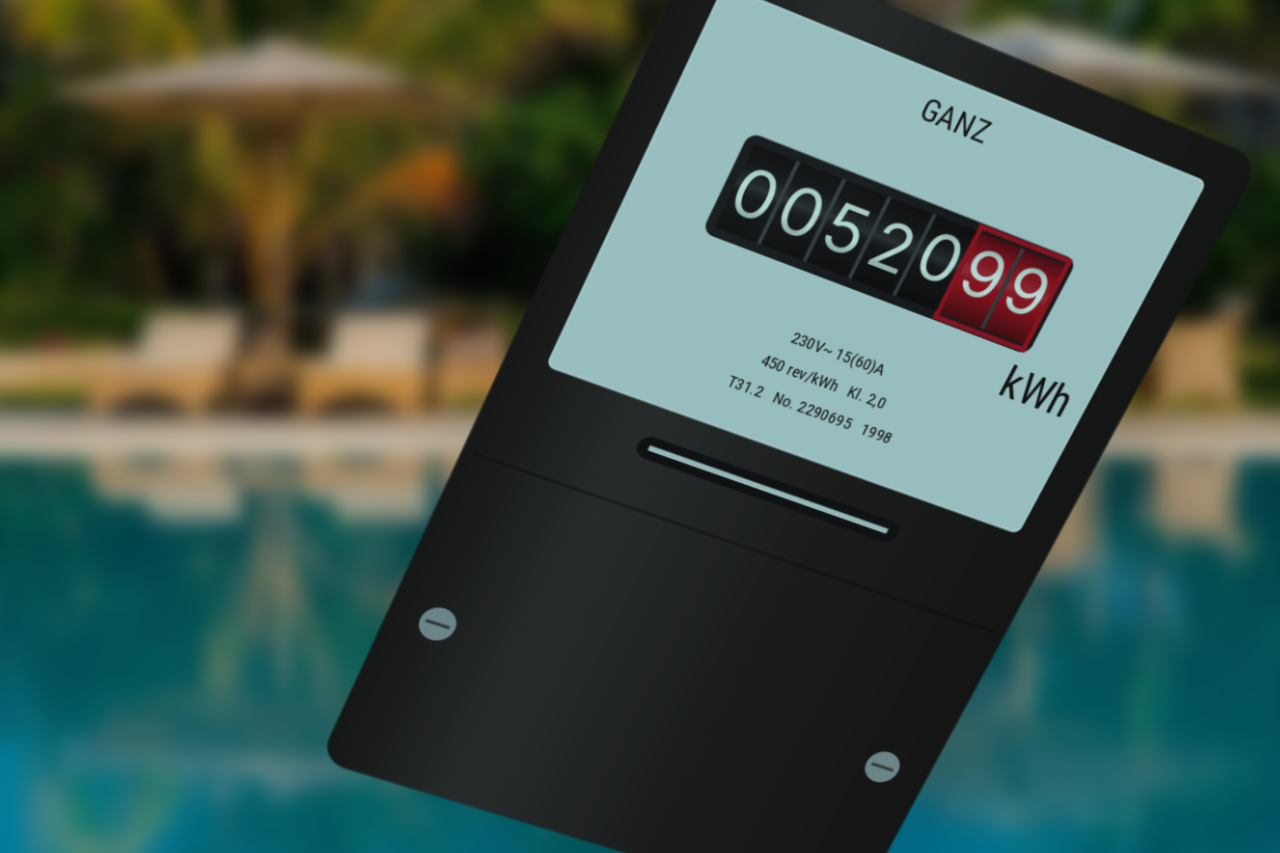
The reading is 520.99 kWh
